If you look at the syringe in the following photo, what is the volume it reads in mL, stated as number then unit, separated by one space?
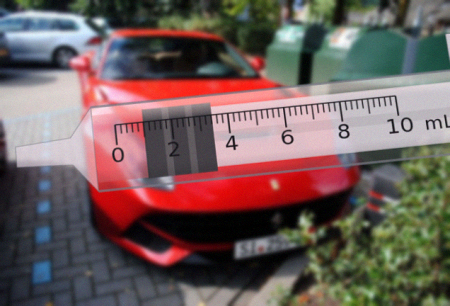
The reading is 1 mL
